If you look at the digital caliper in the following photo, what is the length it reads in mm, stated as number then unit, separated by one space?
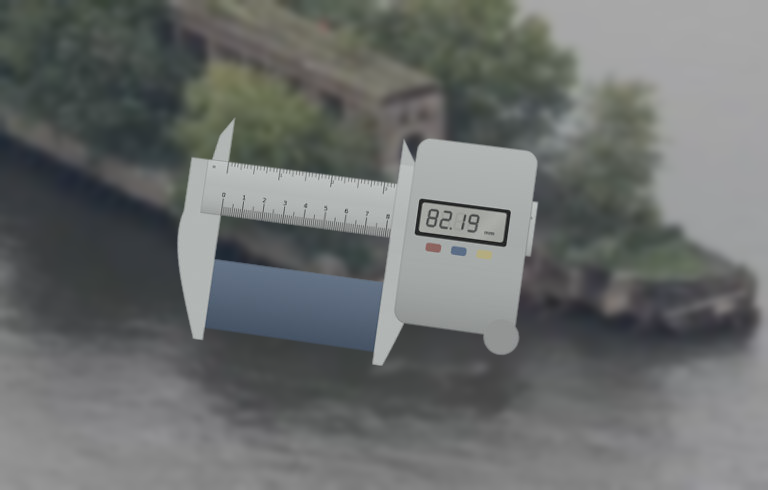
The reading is 82.19 mm
